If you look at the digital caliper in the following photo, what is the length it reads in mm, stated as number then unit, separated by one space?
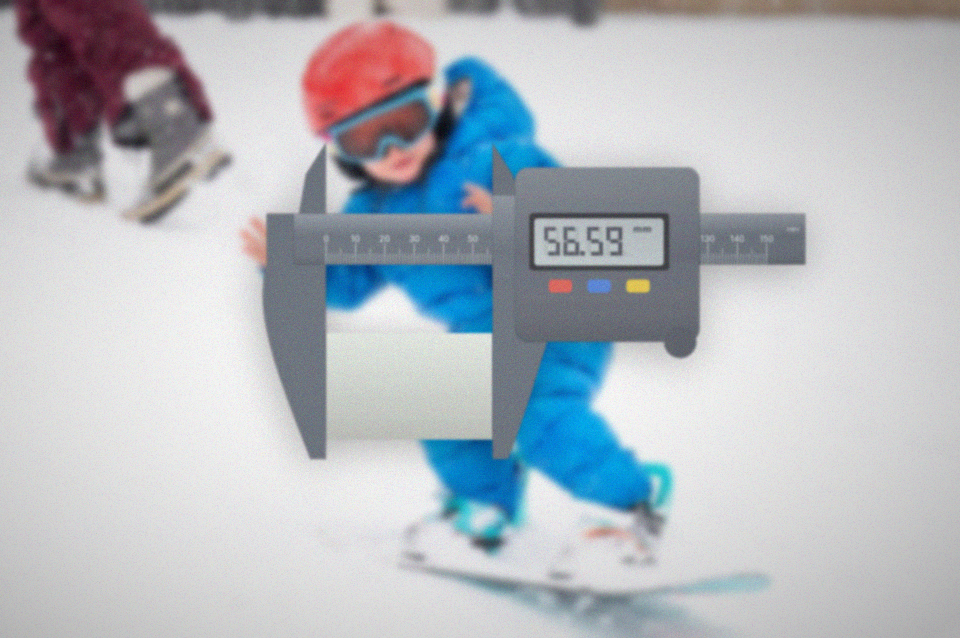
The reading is 56.59 mm
